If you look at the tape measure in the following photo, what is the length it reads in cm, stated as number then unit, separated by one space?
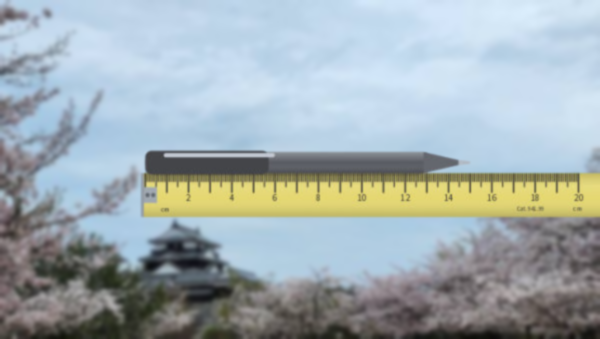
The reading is 15 cm
